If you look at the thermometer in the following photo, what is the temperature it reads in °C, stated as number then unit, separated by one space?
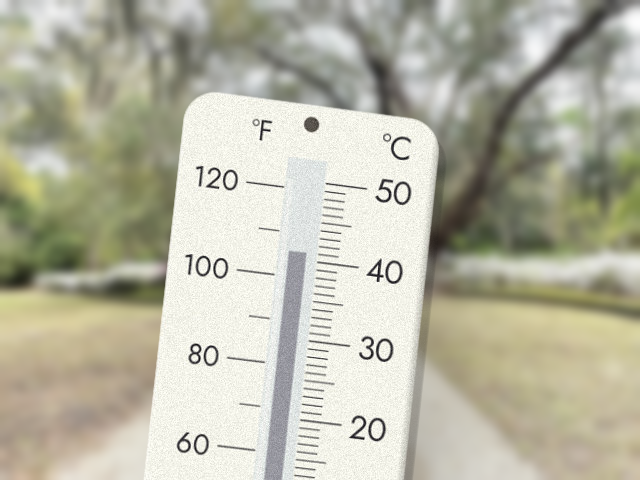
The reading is 41 °C
